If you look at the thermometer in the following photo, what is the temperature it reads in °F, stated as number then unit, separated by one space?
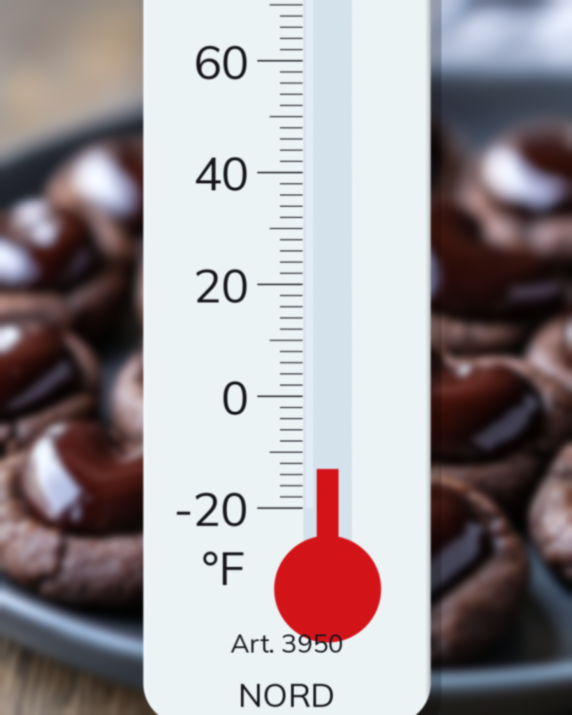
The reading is -13 °F
